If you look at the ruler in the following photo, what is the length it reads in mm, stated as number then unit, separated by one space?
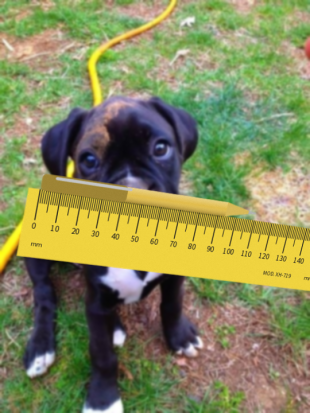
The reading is 110 mm
